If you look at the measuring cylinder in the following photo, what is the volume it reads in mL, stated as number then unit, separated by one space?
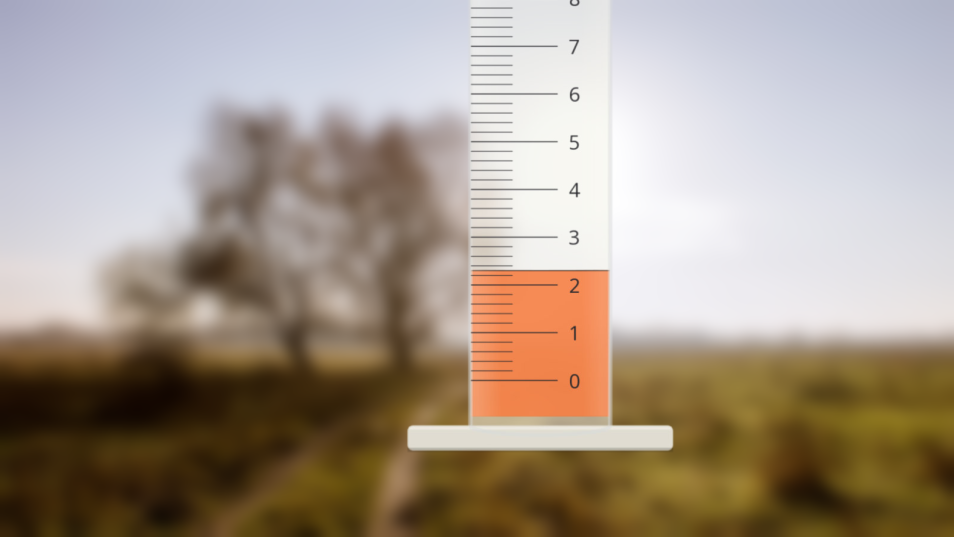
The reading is 2.3 mL
